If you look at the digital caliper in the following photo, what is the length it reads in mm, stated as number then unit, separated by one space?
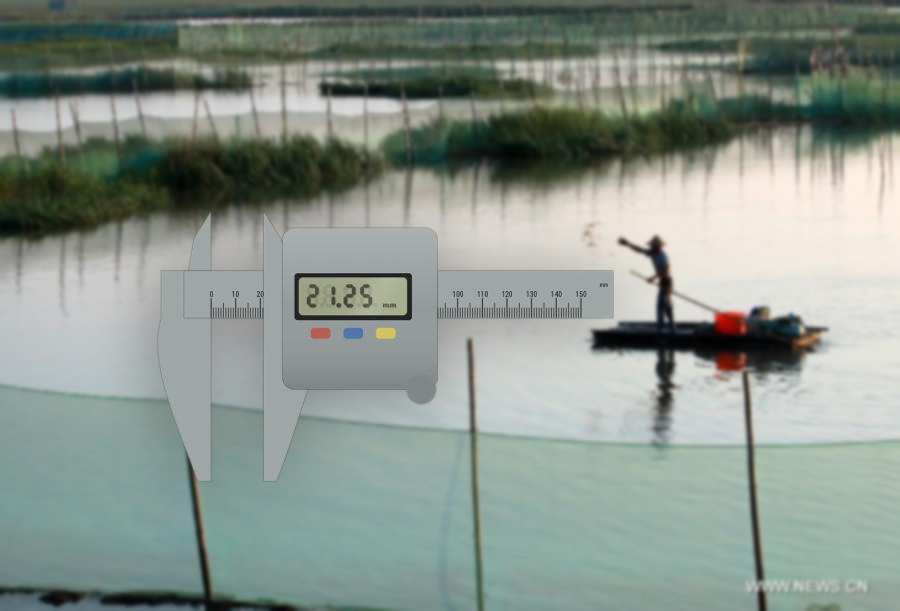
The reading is 21.25 mm
